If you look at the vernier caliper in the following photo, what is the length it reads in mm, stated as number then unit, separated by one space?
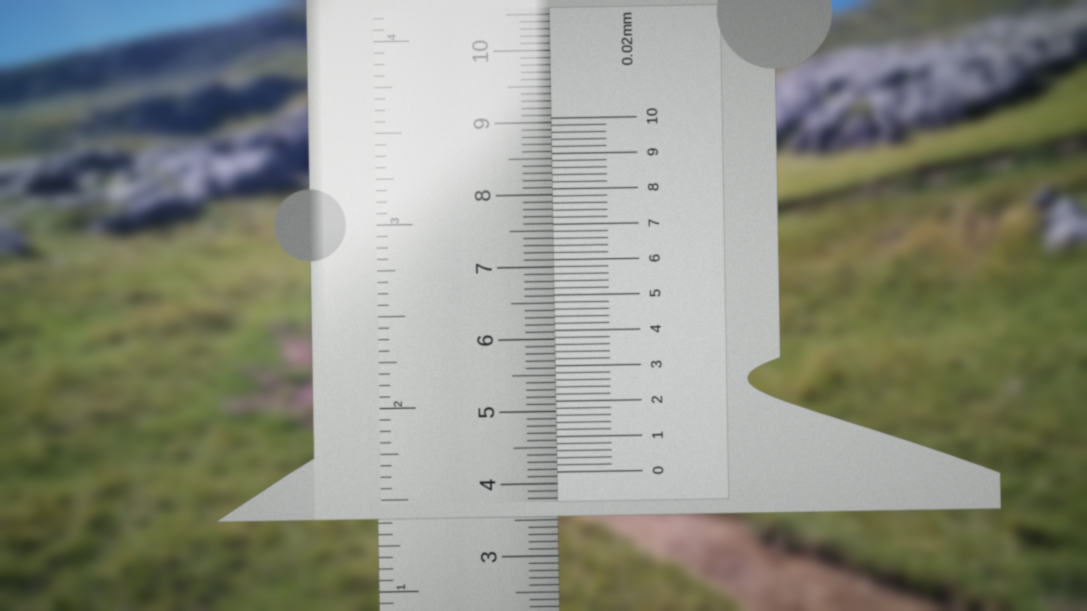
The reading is 41.6 mm
